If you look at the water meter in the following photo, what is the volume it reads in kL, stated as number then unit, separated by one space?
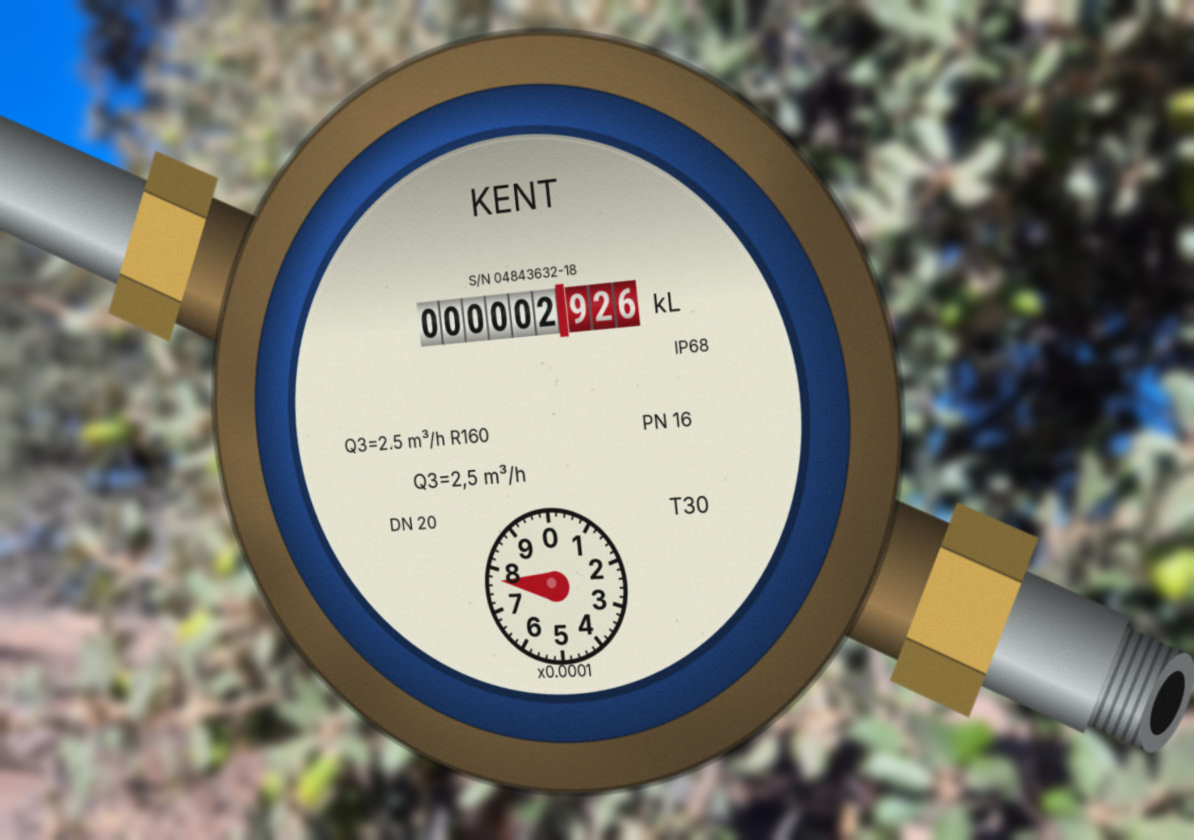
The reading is 2.9267 kL
